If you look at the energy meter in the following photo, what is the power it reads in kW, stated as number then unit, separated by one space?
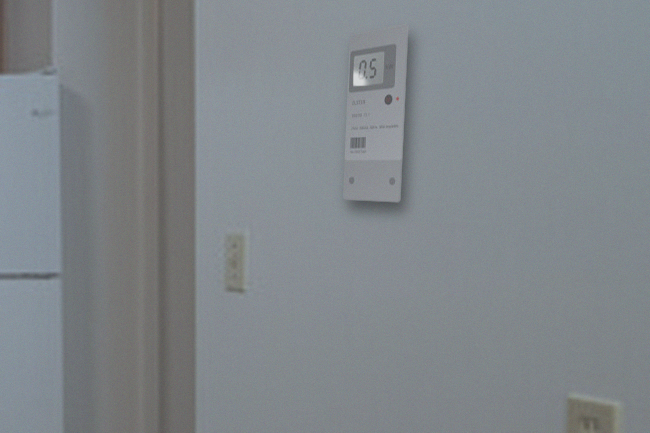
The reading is 0.5 kW
